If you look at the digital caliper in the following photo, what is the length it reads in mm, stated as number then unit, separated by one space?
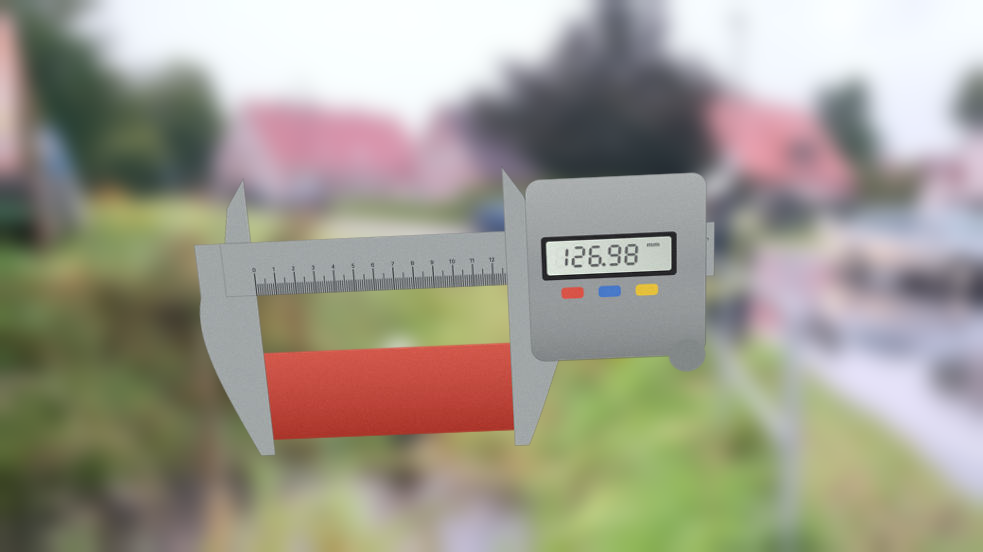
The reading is 126.98 mm
